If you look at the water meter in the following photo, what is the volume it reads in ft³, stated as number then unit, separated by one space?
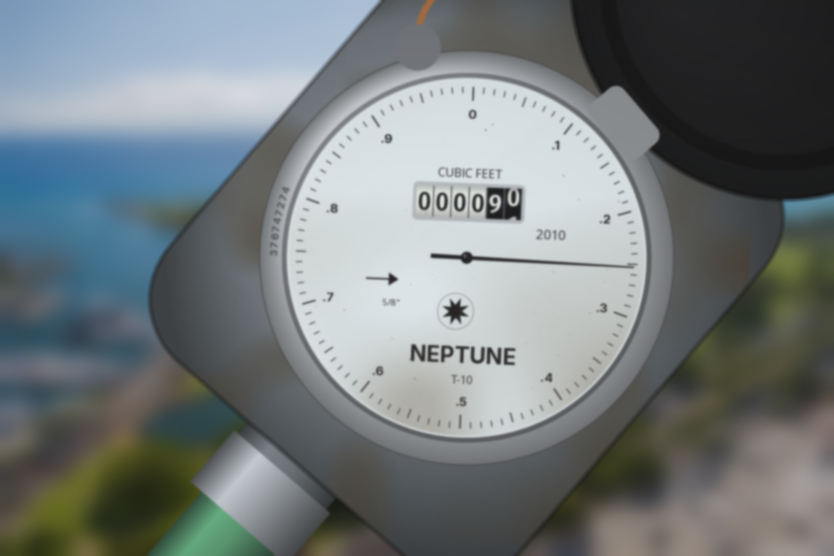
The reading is 90.25 ft³
